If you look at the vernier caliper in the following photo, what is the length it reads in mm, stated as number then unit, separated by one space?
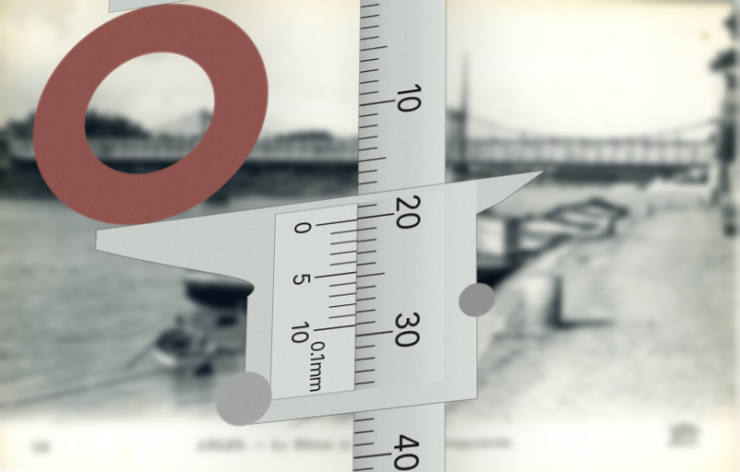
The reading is 20.1 mm
